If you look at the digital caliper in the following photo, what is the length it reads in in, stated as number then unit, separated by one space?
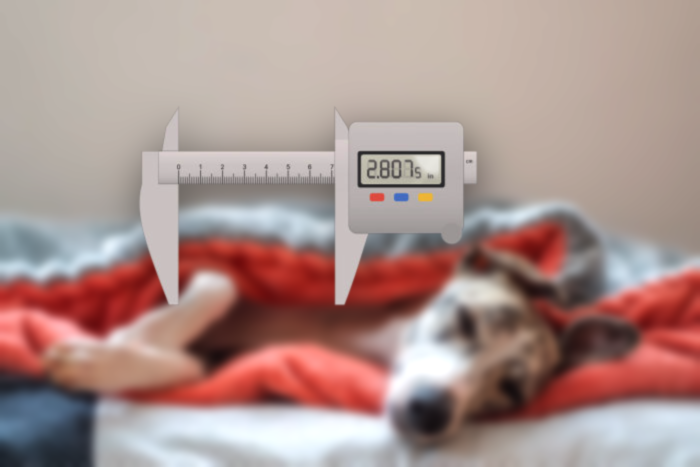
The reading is 2.8075 in
